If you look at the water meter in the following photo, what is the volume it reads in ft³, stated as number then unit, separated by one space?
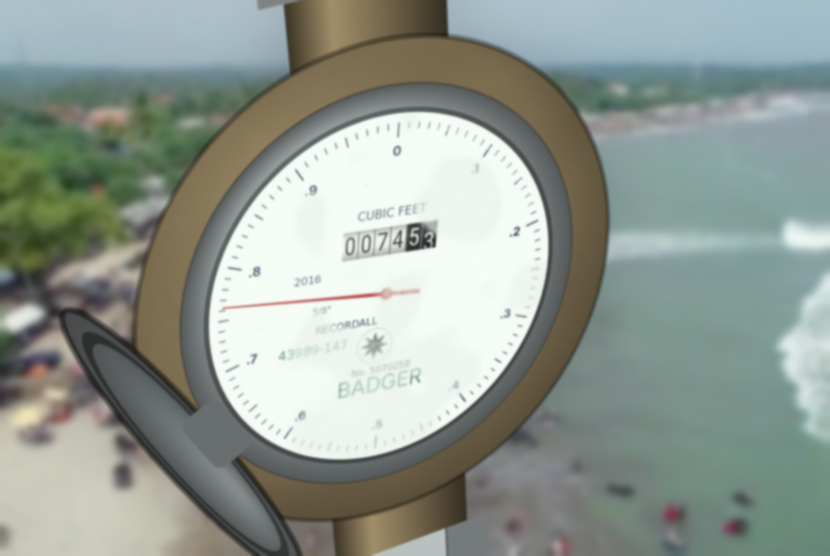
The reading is 7452.76 ft³
